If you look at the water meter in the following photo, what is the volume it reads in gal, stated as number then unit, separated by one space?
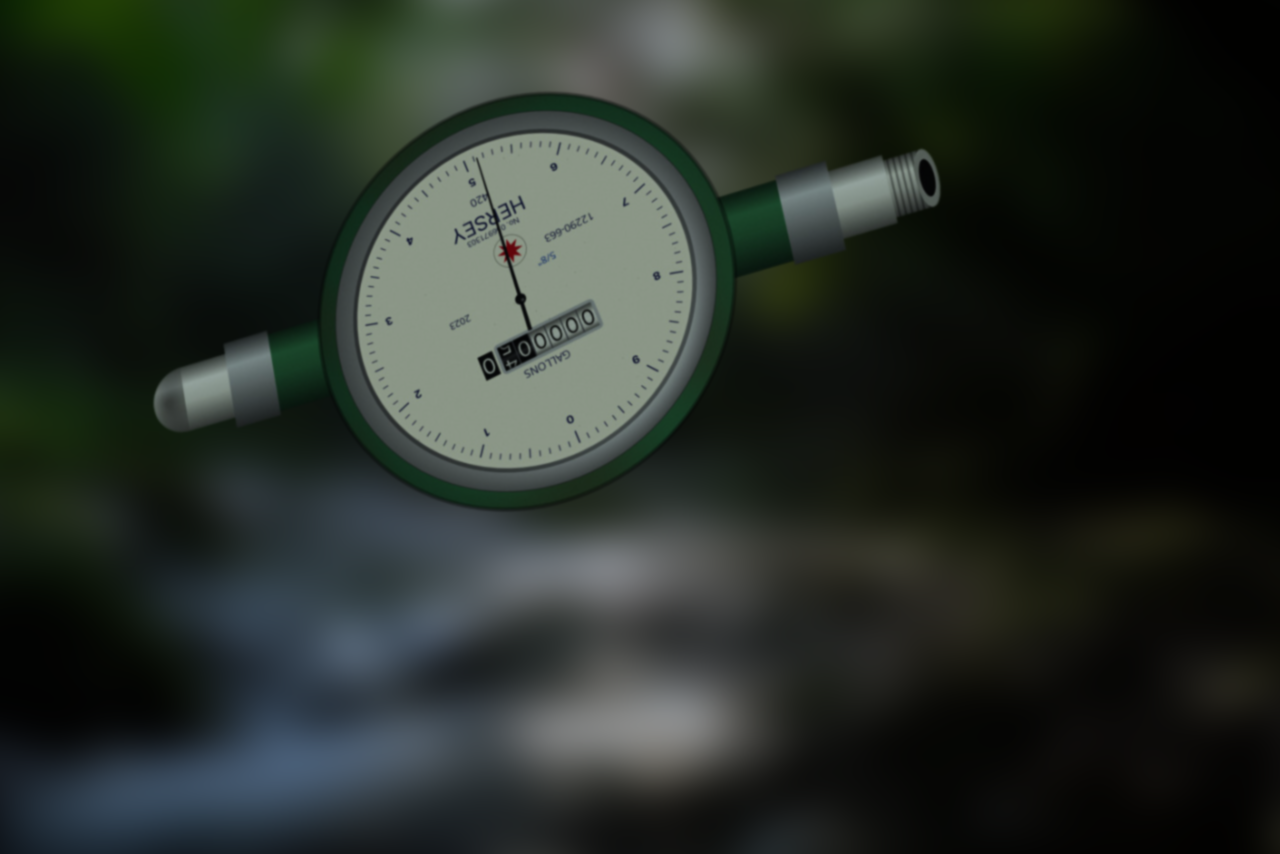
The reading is 45.1 gal
